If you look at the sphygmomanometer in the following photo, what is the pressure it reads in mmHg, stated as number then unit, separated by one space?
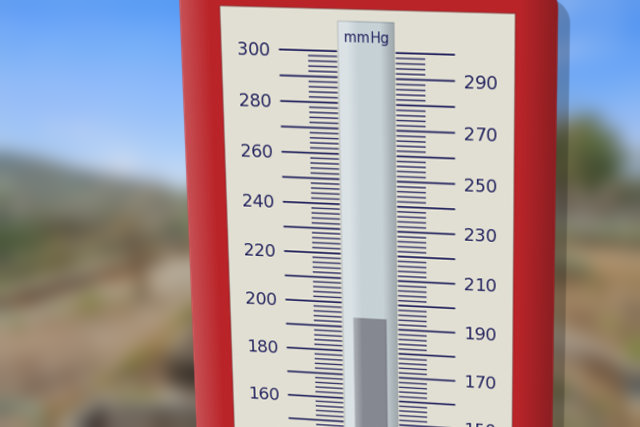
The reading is 194 mmHg
